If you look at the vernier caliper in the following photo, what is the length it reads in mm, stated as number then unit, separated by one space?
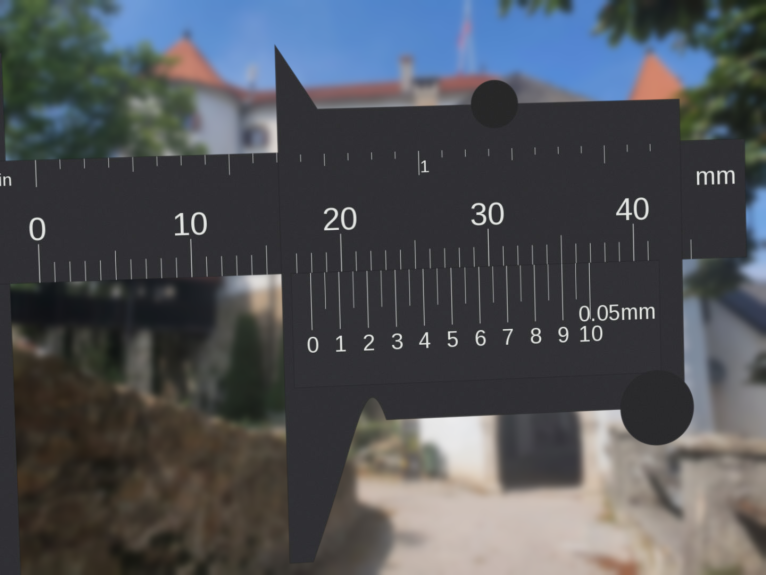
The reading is 17.9 mm
